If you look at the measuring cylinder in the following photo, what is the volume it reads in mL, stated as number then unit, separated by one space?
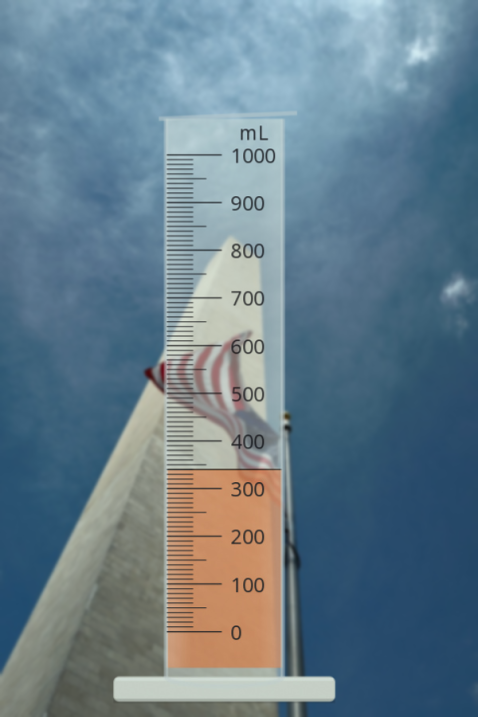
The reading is 340 mL
